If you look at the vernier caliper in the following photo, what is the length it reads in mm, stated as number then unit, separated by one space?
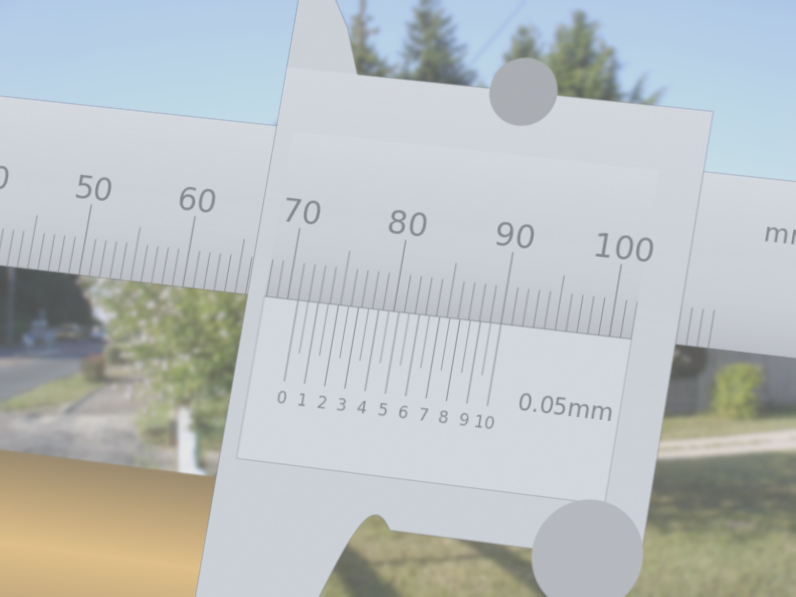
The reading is 71.0 mm
